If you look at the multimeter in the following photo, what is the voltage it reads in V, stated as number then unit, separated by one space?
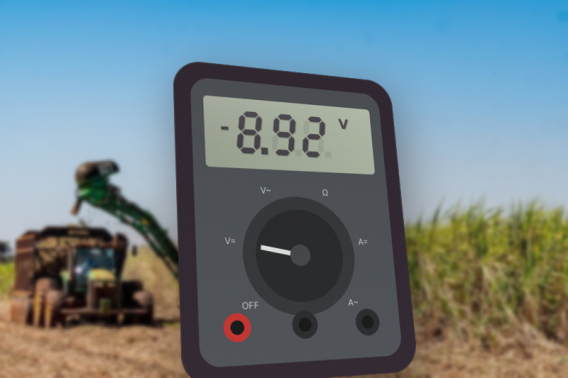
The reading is -8.92 V
